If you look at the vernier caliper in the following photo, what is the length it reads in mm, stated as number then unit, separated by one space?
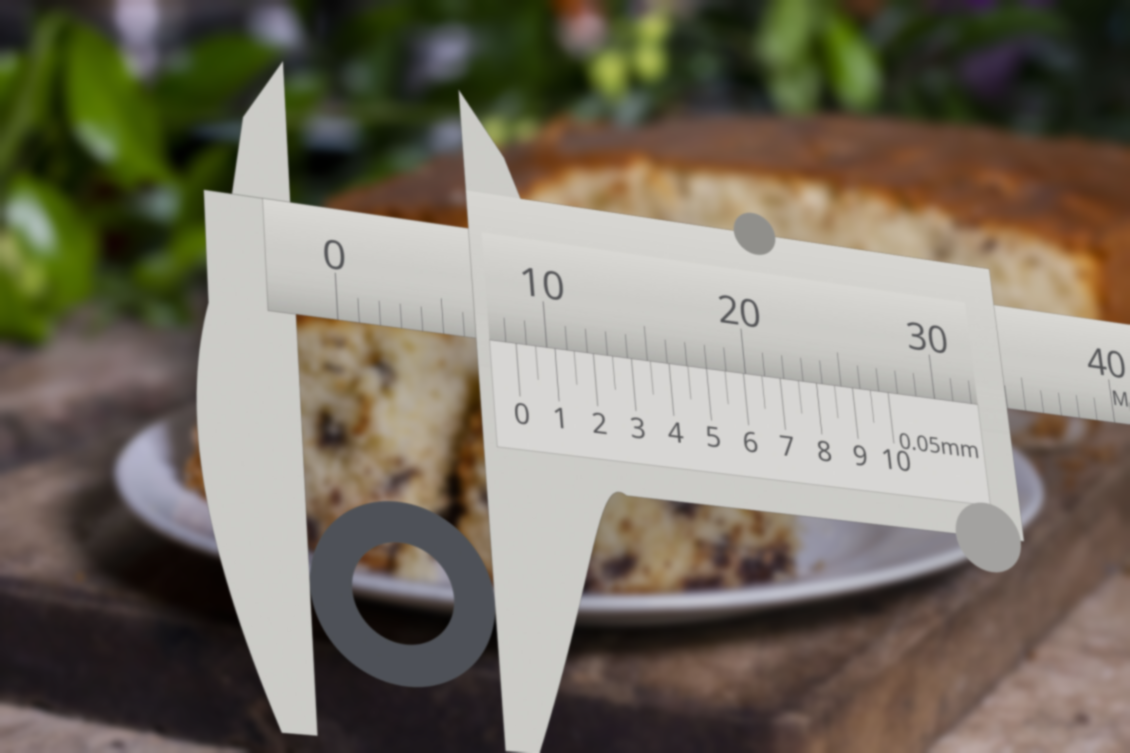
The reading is 8.5 mm
